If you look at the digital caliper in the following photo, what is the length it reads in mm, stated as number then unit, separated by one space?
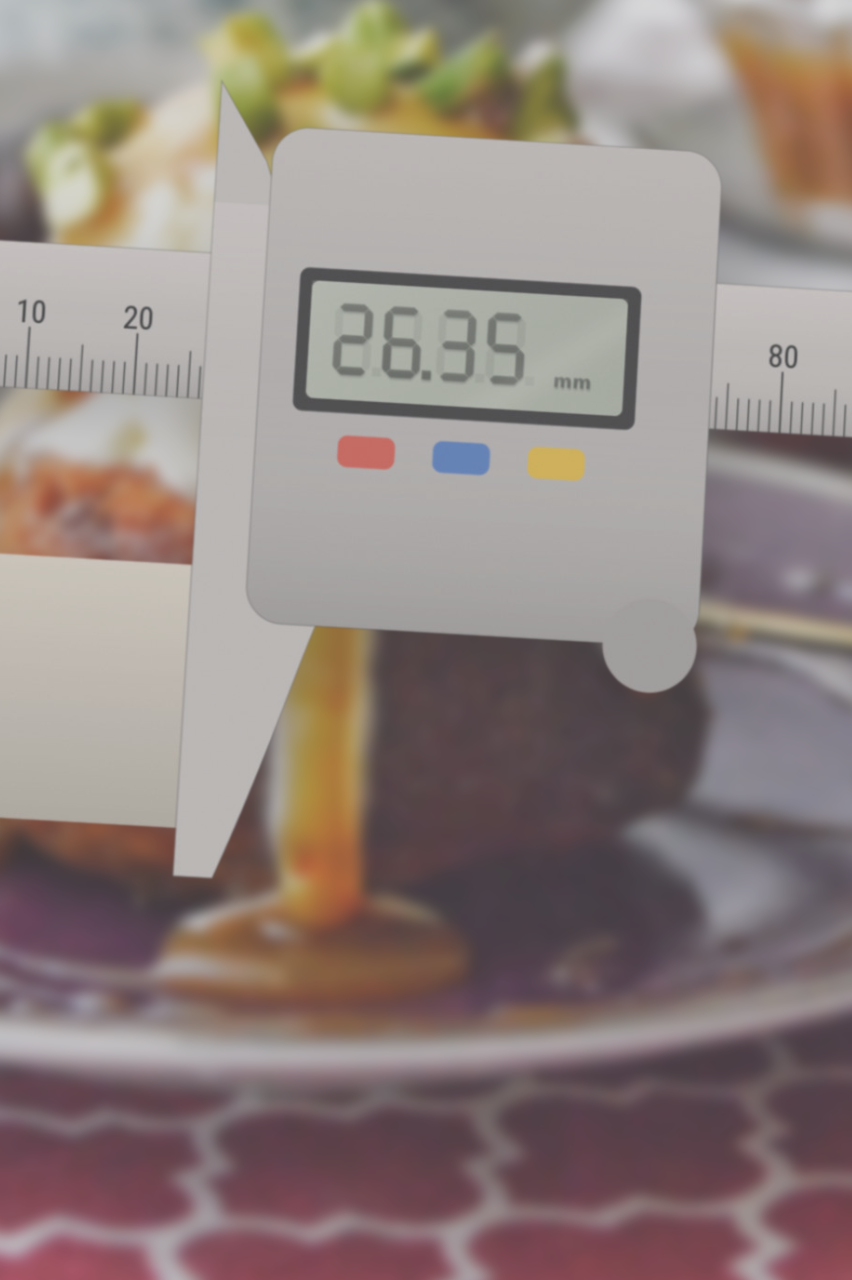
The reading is 26.35 mm
